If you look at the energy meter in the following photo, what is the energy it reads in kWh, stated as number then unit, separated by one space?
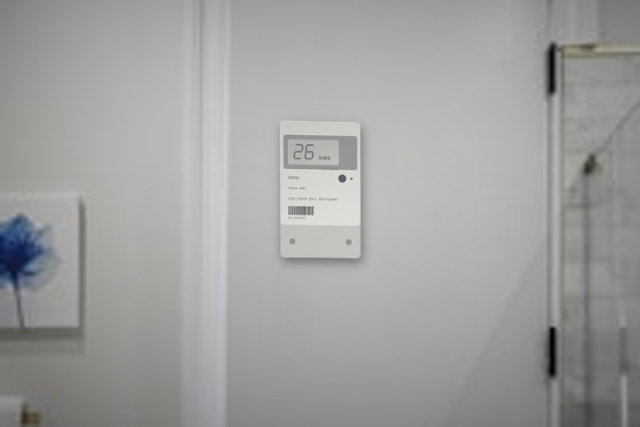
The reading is 26 kWh
